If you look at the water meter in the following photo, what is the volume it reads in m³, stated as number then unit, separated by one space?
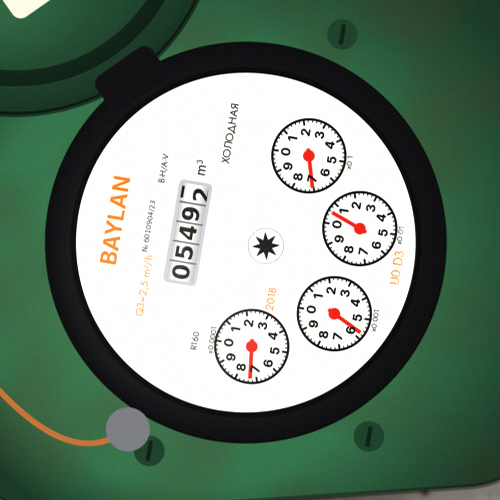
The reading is 5491.7057 m³
